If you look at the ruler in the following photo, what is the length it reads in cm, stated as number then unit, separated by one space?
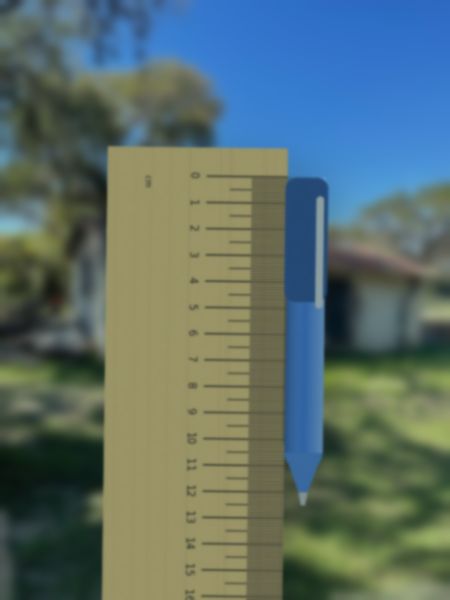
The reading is 12.5 cm
